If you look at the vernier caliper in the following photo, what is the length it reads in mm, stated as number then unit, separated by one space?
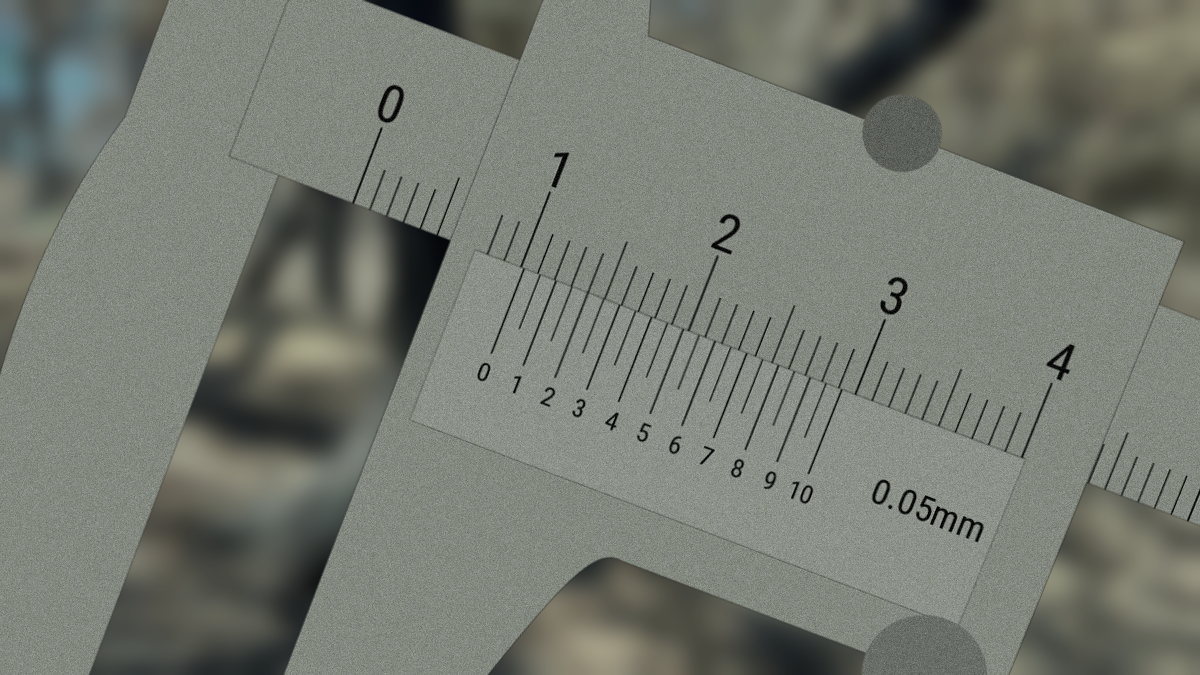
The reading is 10.2 mm
